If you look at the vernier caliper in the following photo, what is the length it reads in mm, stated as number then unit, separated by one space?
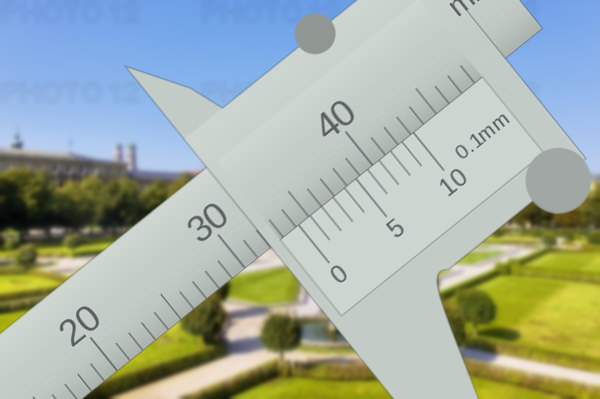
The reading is 34.2 mm
